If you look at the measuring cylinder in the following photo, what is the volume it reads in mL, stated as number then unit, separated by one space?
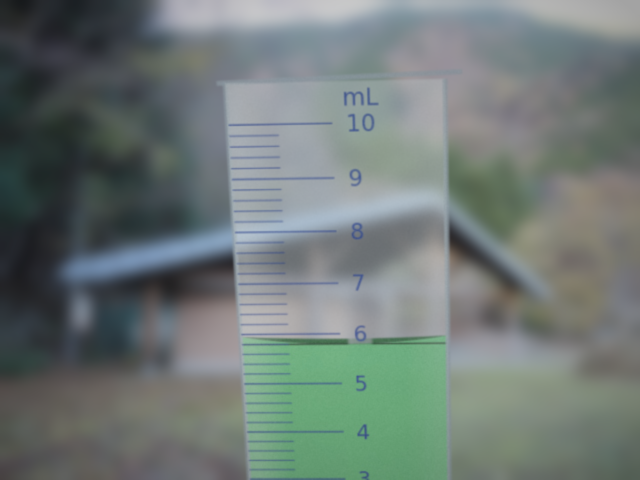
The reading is 5.8 mL
